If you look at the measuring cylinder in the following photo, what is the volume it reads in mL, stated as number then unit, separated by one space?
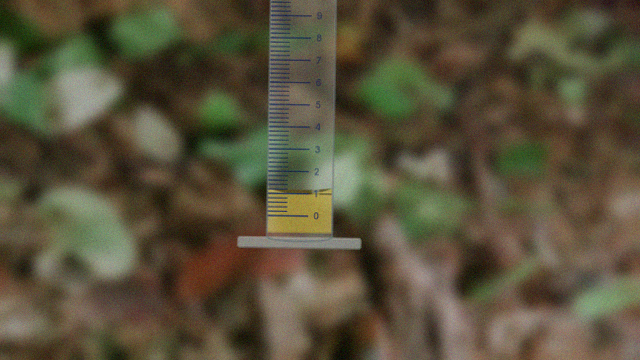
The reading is 1 mL
